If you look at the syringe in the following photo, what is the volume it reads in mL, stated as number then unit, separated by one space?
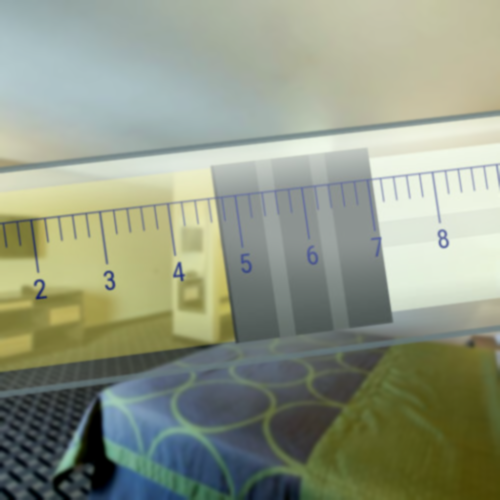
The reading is 4.7 mL
